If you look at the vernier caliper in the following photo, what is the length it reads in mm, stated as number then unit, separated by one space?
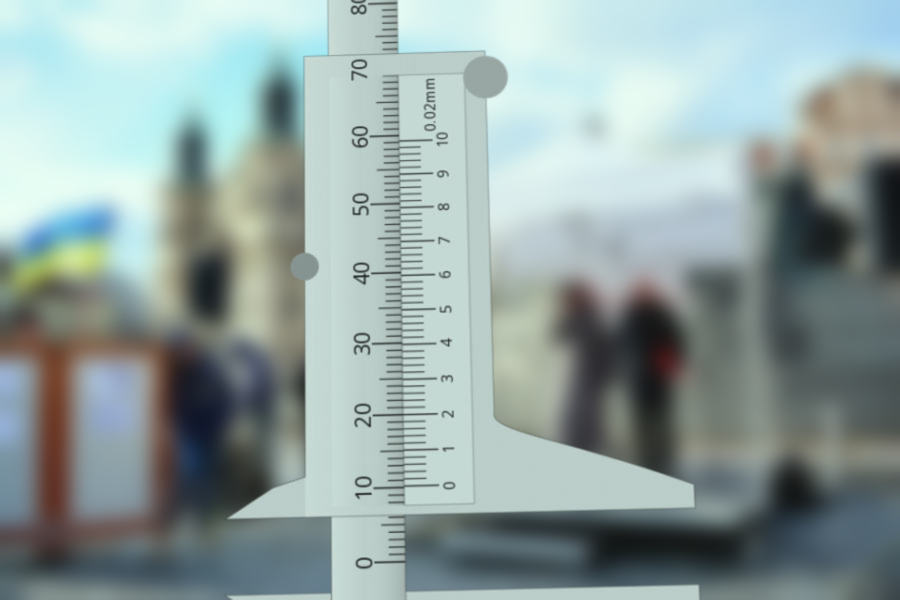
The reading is 10.2 mm
